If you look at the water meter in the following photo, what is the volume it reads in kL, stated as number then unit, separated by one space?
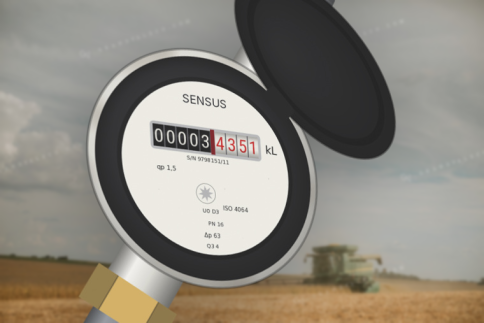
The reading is 3.4351 kL
